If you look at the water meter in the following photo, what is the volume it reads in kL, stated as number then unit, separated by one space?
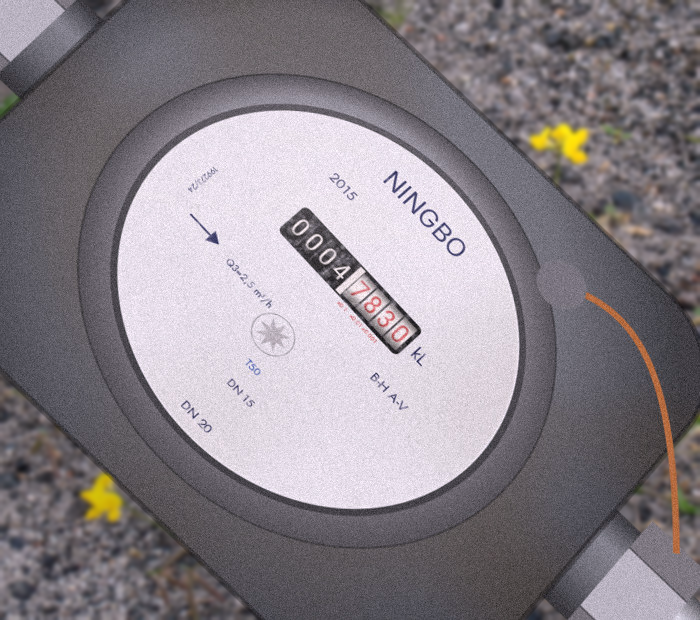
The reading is 4.7830 kL
